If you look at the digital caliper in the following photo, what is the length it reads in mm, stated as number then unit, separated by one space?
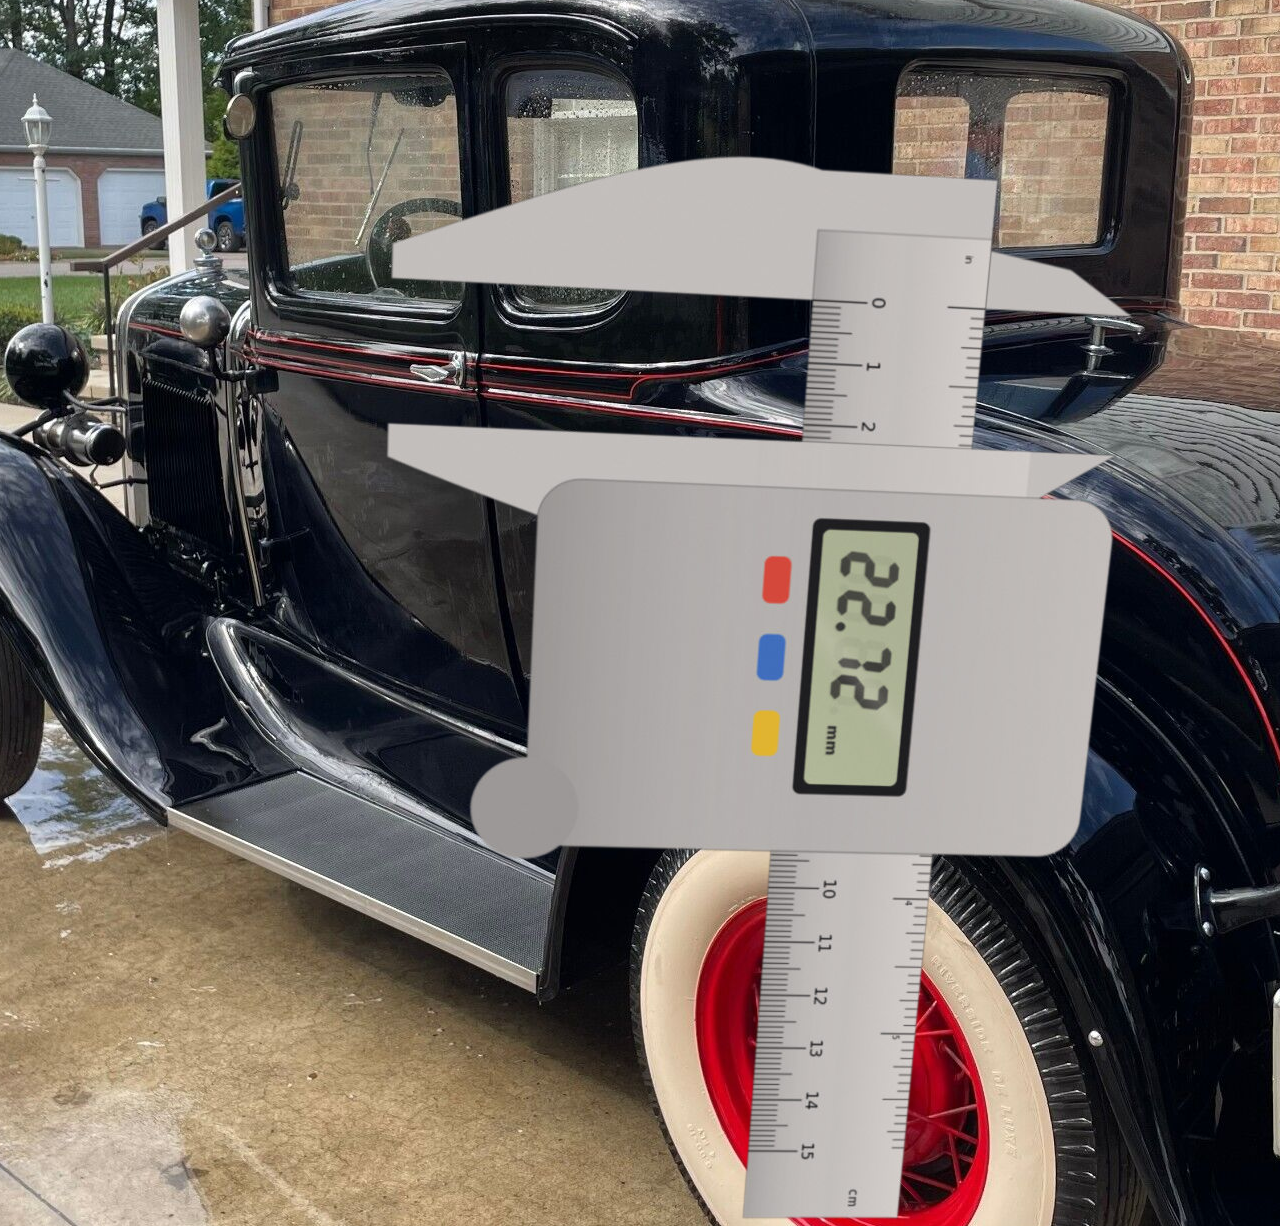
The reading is 22.72 mm
